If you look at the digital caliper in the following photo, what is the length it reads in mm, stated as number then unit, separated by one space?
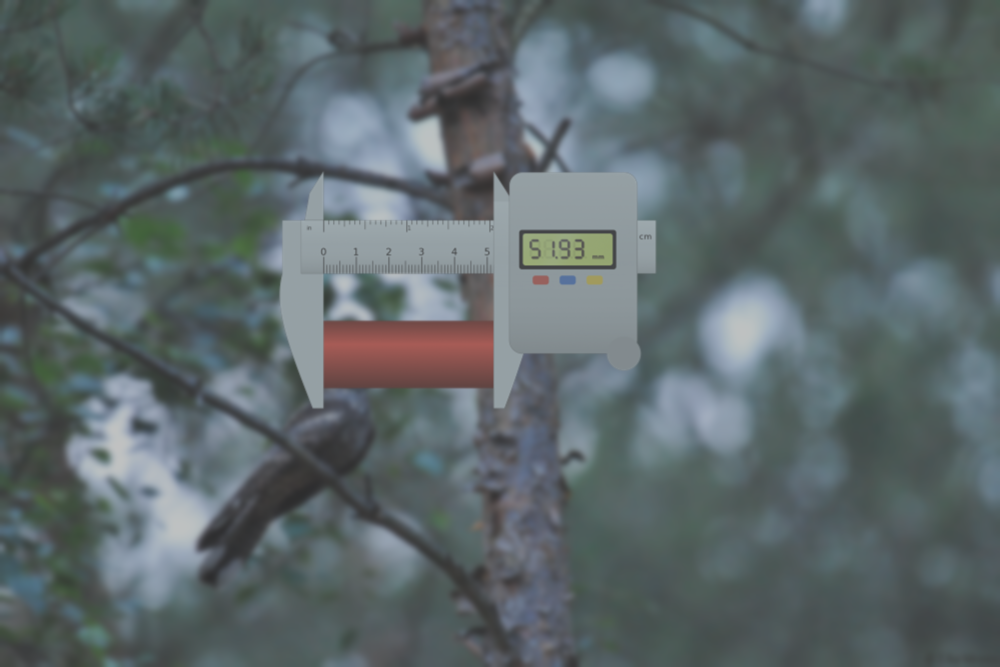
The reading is 51.93 mm
